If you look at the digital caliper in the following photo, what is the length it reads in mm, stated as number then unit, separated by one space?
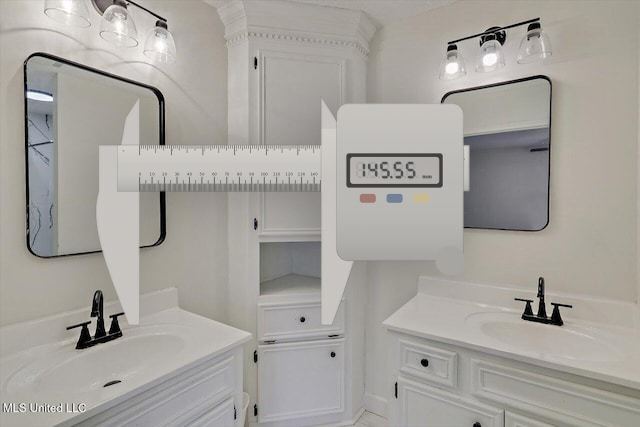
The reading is 145.55 mm
